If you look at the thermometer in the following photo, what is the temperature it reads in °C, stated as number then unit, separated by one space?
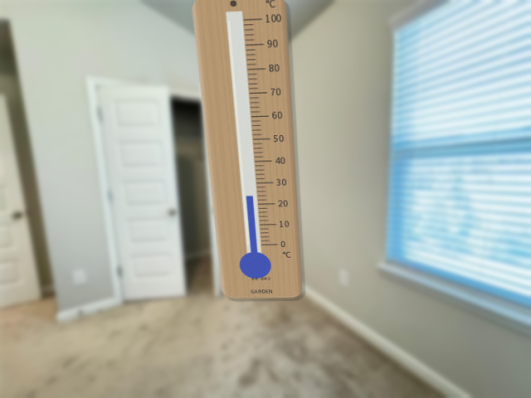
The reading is 24 °C
